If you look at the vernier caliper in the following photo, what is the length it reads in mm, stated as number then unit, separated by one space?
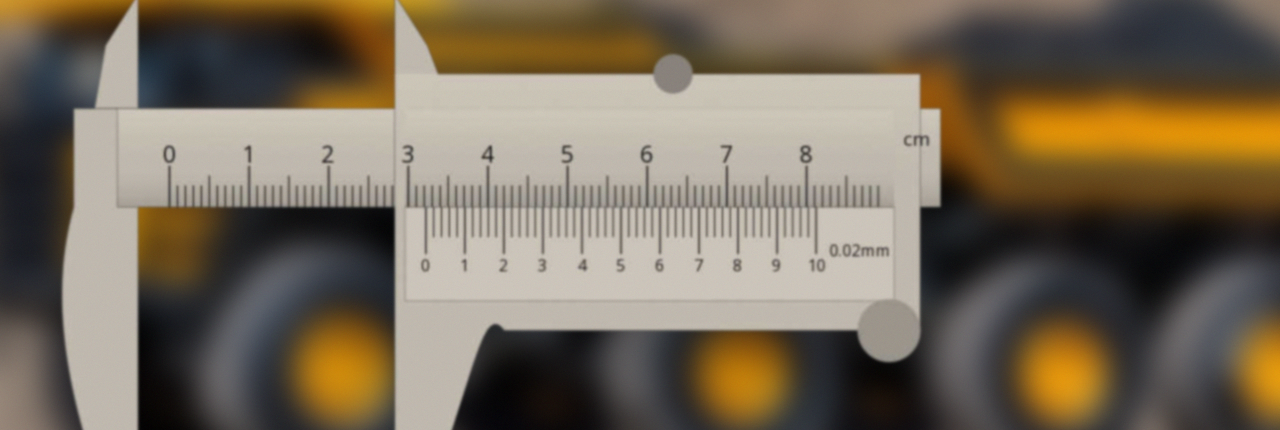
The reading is 32.2 mm
